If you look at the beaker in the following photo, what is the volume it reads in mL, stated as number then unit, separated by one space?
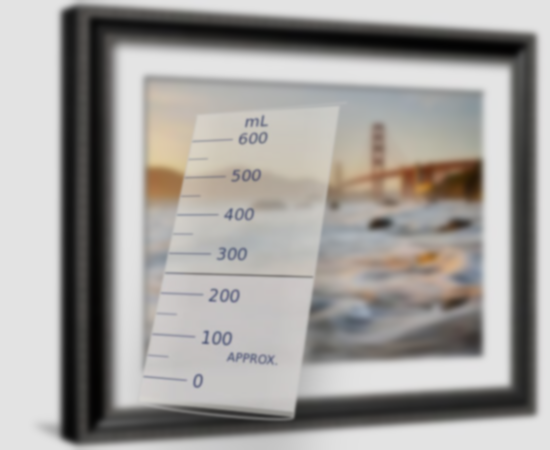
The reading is 250 mL
